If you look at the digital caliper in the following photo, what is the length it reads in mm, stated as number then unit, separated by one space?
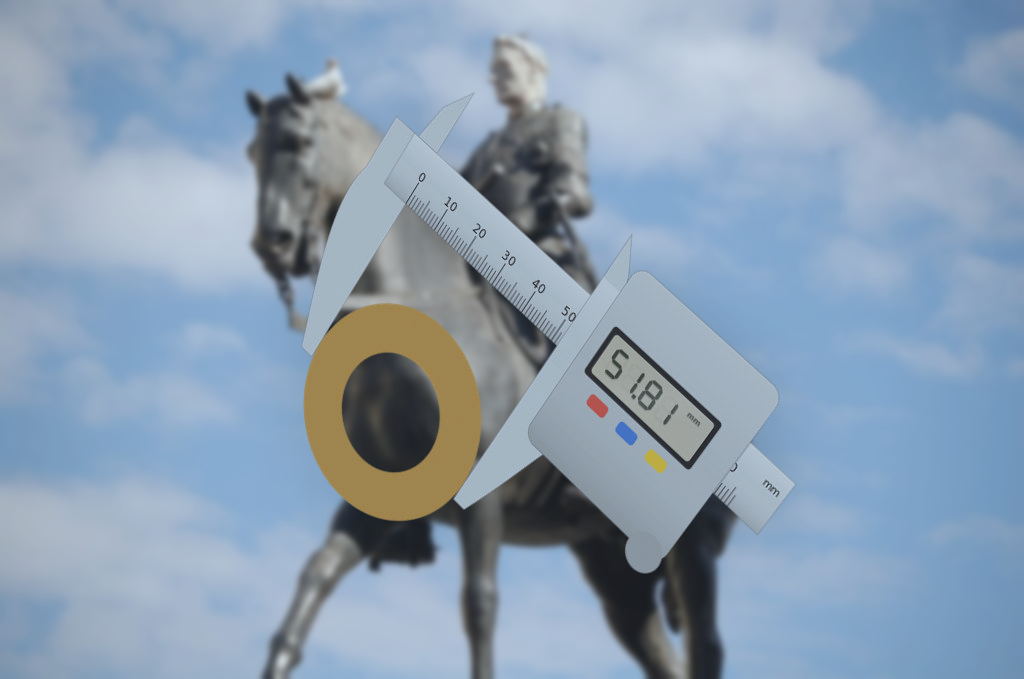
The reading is 51.81 mm
